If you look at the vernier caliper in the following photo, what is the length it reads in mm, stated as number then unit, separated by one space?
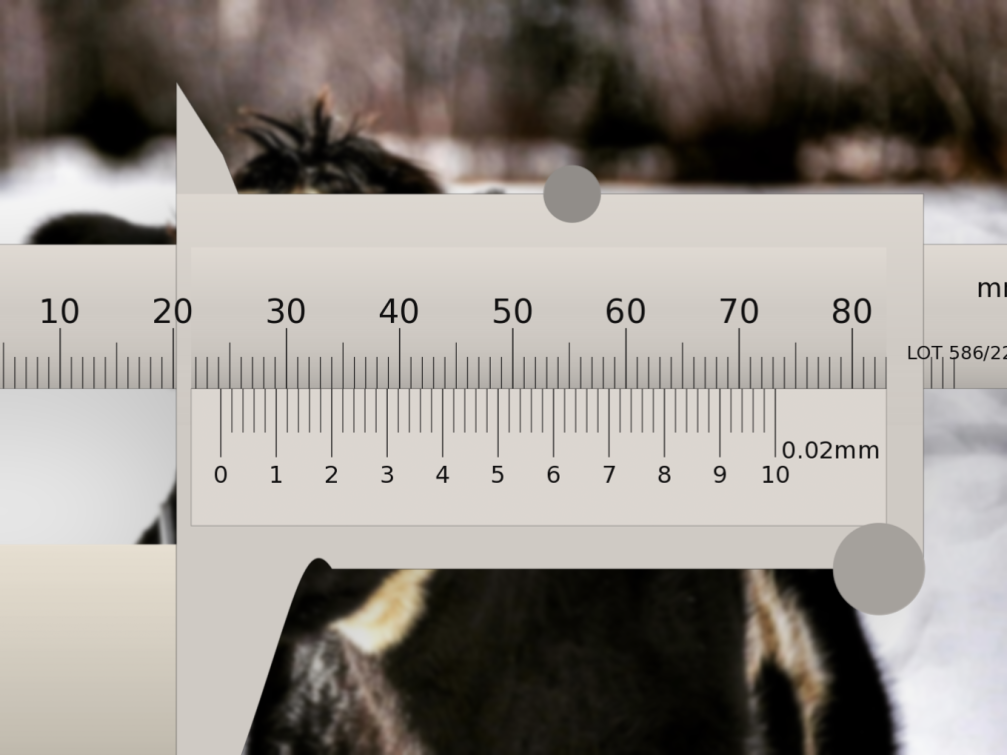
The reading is 24.2 mm
